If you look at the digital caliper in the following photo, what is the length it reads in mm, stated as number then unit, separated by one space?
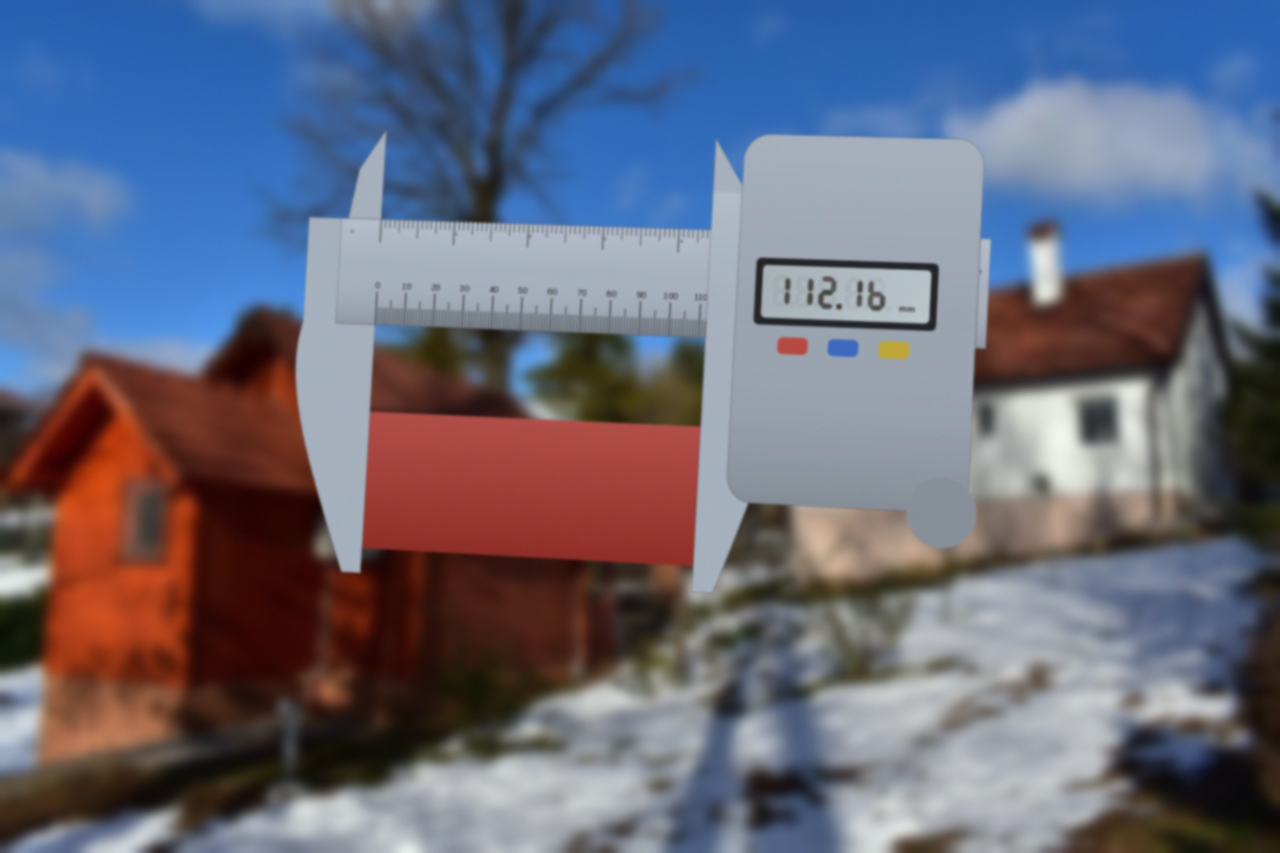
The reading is 112.16 mm
